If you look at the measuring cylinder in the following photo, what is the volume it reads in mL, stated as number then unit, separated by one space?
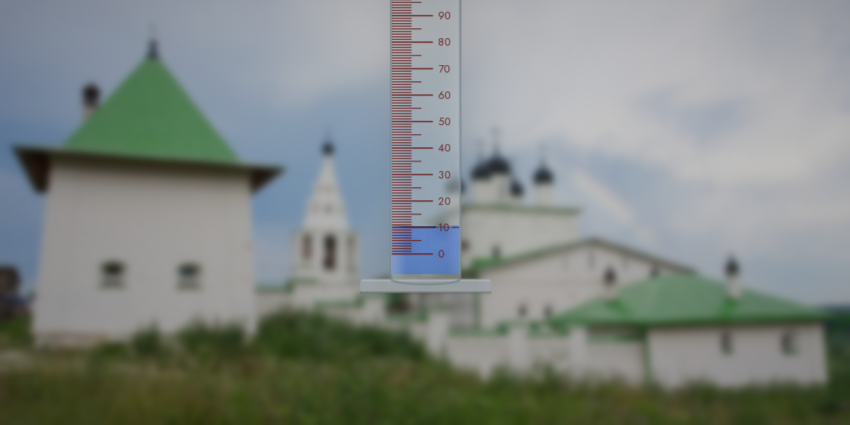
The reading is 10 mL
